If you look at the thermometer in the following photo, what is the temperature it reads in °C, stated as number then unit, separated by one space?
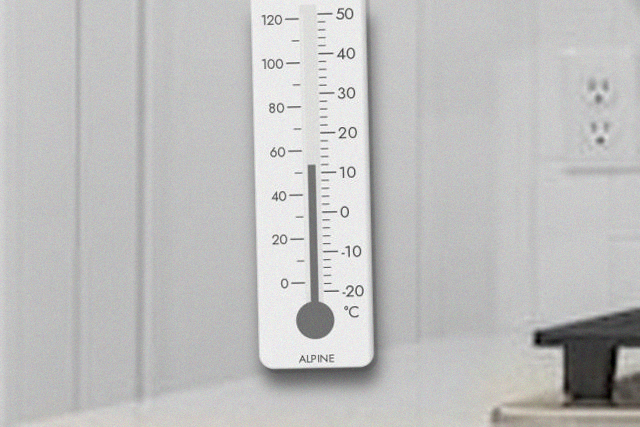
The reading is 12 °C
